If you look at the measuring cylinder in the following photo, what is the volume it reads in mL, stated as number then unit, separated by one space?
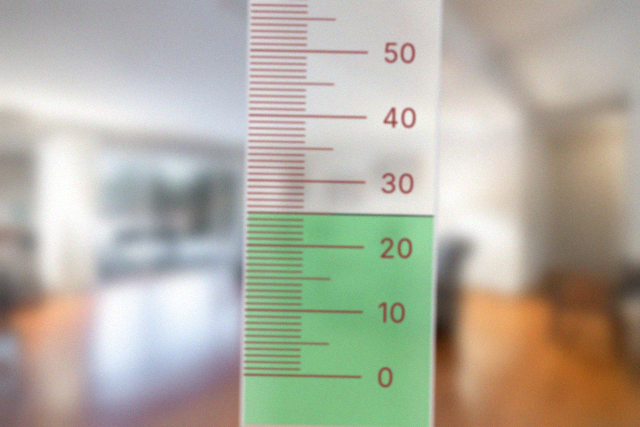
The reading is 25 mL
